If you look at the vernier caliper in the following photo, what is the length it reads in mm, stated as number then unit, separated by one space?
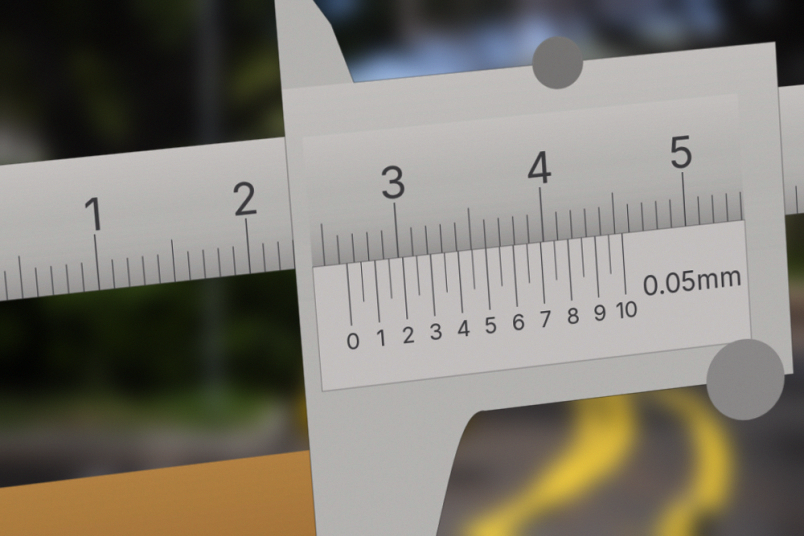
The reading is 26.5 mm
